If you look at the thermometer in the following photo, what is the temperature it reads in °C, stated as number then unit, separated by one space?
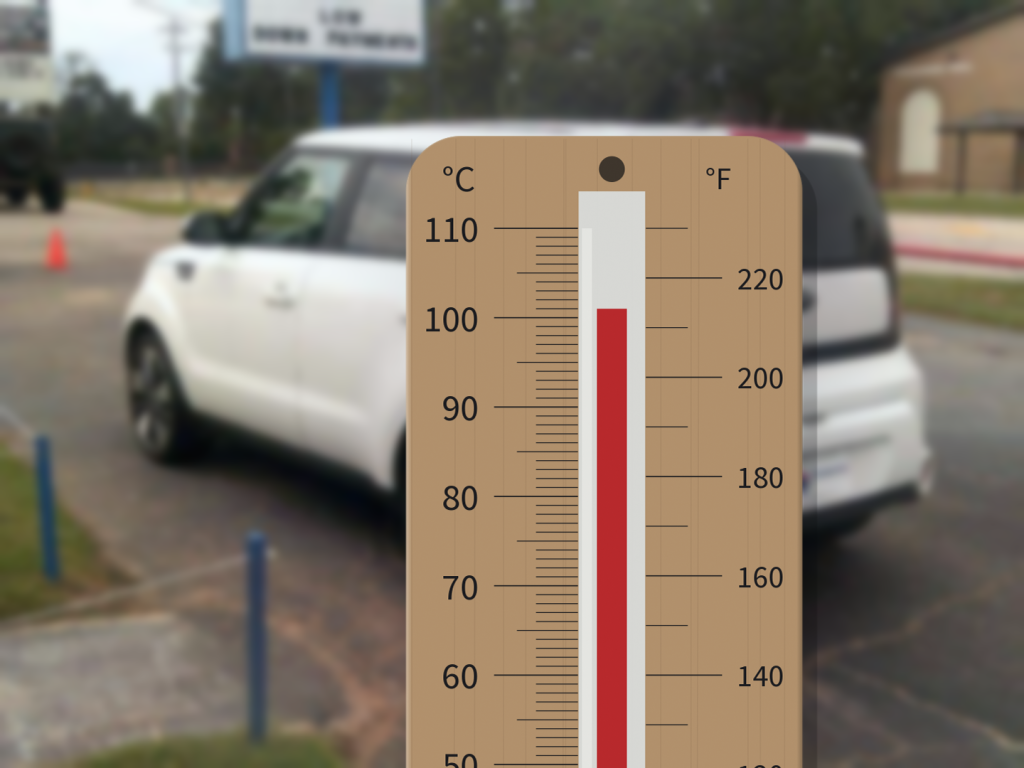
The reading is 101 °C
